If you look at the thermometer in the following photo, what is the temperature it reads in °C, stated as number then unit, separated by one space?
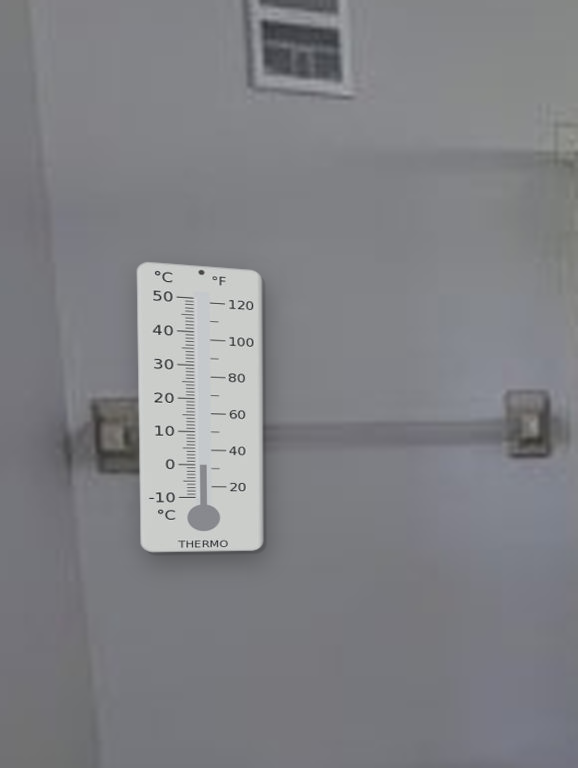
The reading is 0 °C
